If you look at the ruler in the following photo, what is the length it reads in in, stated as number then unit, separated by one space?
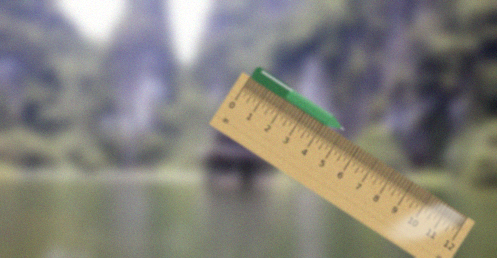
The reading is 5 in
